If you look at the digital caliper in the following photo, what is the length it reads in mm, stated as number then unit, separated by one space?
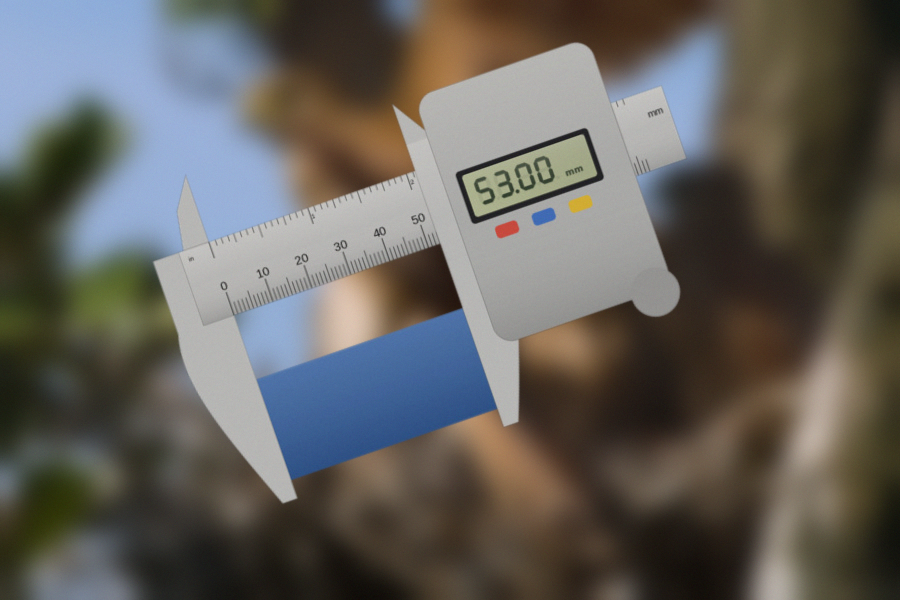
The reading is 53.00 mm
